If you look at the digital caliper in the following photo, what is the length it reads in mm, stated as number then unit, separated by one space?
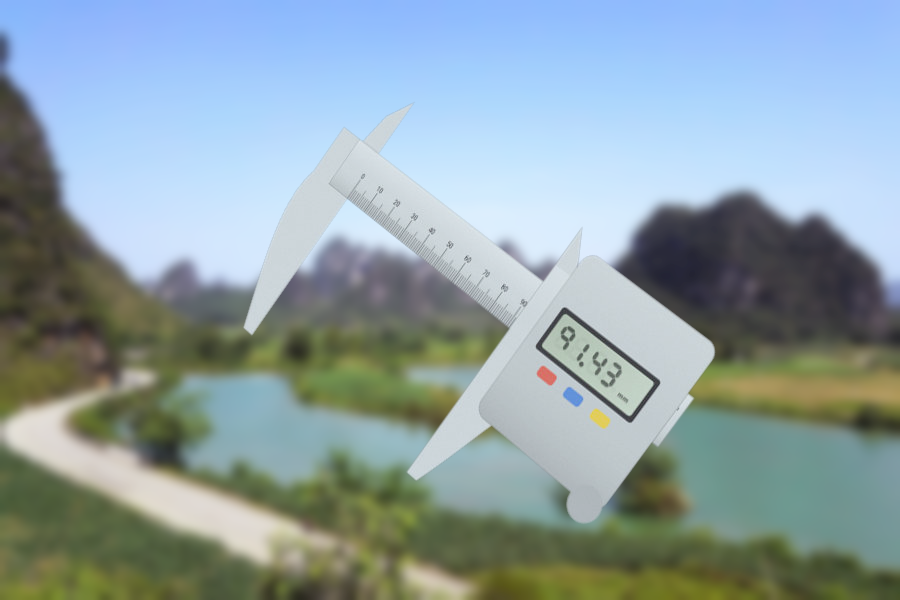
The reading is 91.43 mm
